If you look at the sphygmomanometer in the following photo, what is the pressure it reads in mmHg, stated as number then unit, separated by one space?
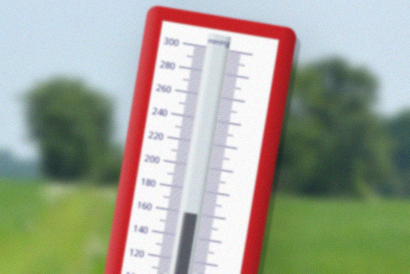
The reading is 160 mmHg
